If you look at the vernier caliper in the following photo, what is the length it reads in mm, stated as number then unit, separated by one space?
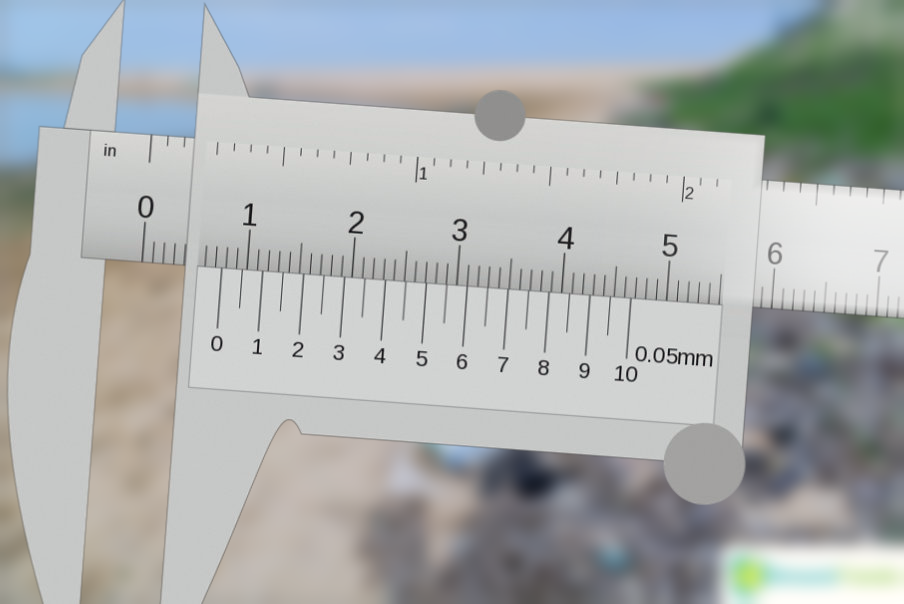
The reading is 7.6 mm
